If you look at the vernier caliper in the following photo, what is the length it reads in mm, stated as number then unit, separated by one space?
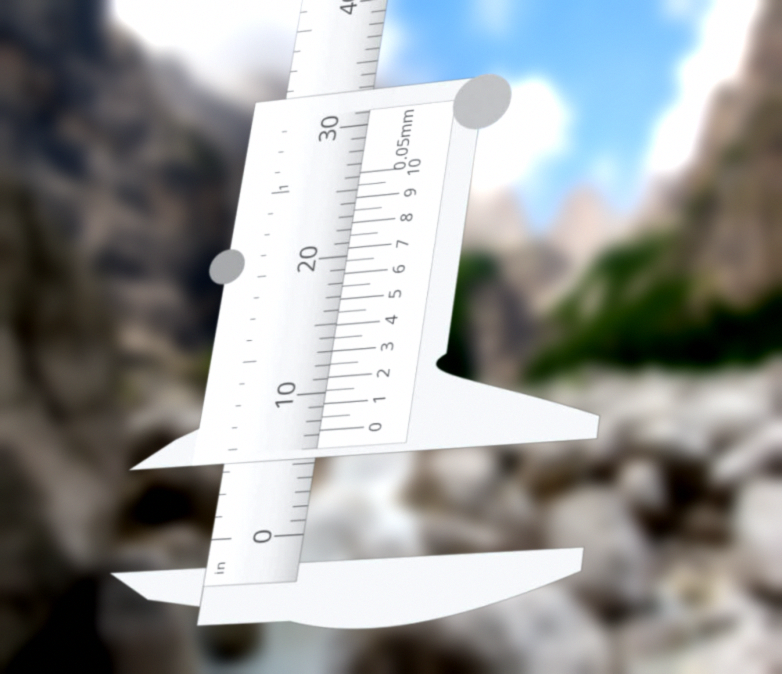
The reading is 7.3 mm
